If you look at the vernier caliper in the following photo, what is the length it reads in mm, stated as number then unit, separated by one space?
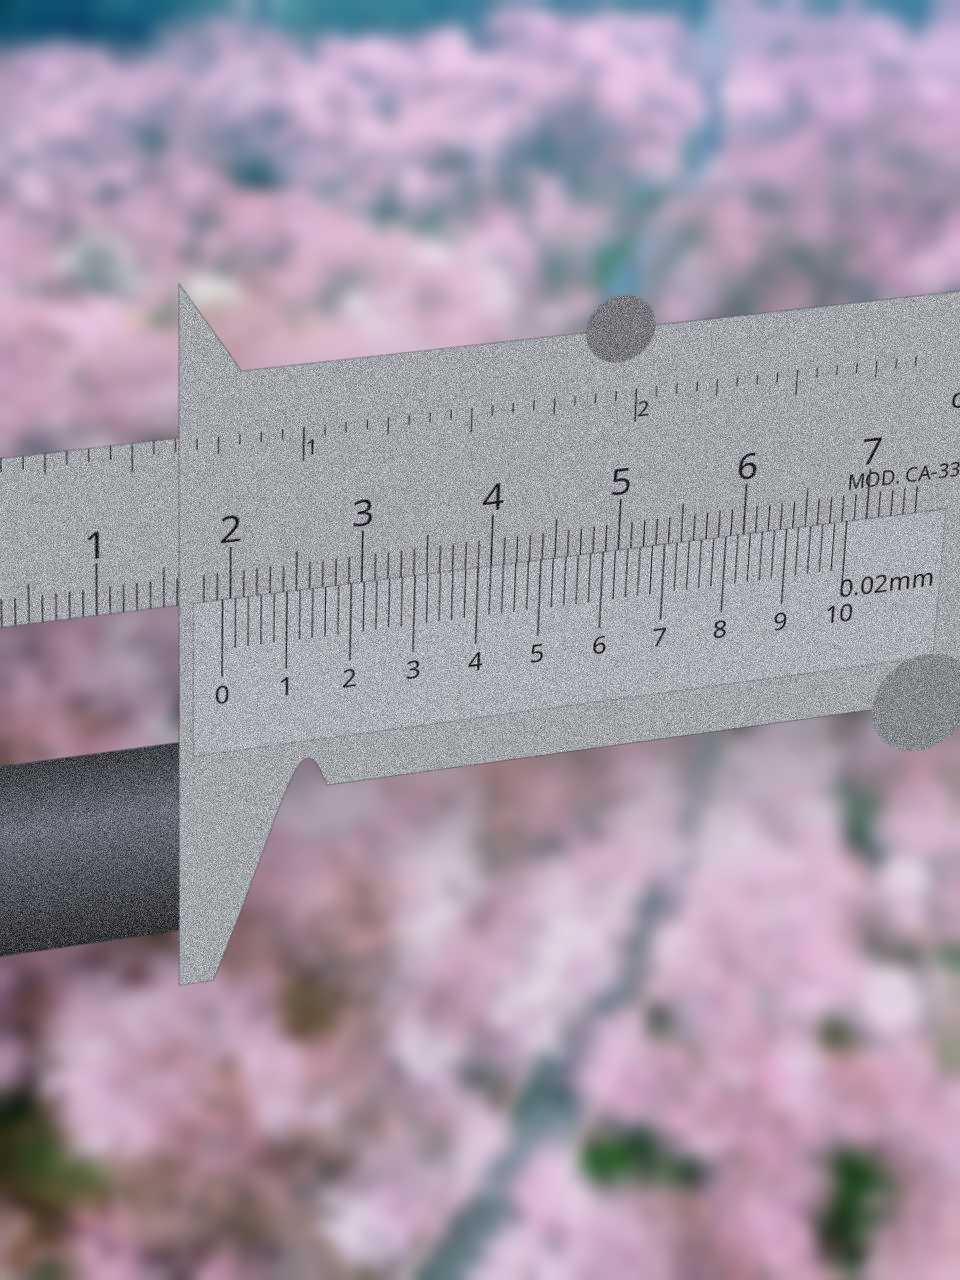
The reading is 19.4 mm
